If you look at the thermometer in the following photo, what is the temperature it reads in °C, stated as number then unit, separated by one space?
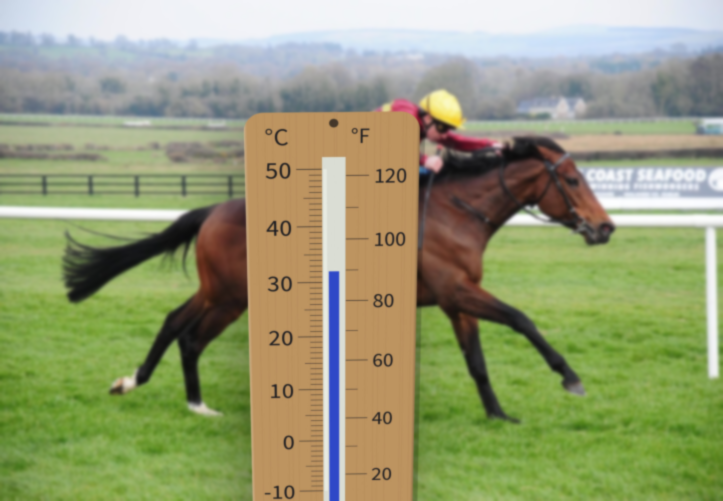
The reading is 32 °C
